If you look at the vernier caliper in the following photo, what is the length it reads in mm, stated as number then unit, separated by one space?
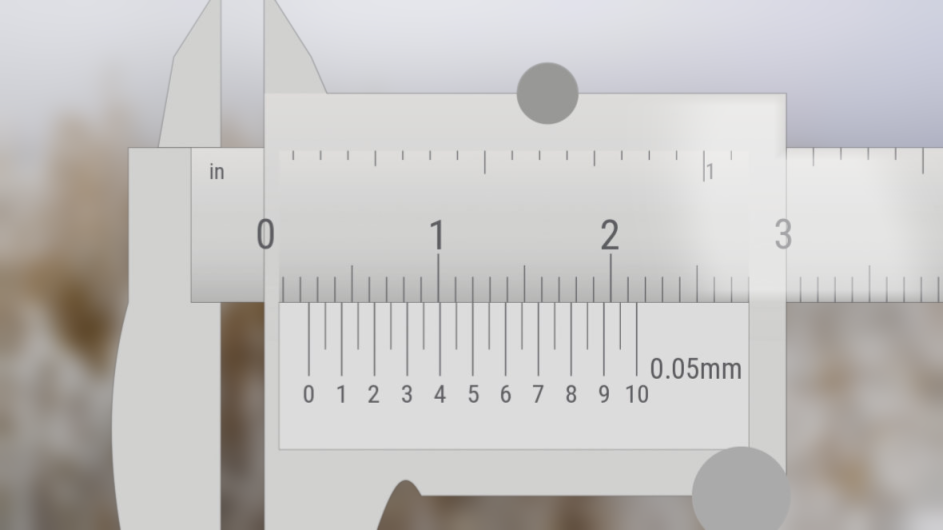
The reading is 2.5 mm
